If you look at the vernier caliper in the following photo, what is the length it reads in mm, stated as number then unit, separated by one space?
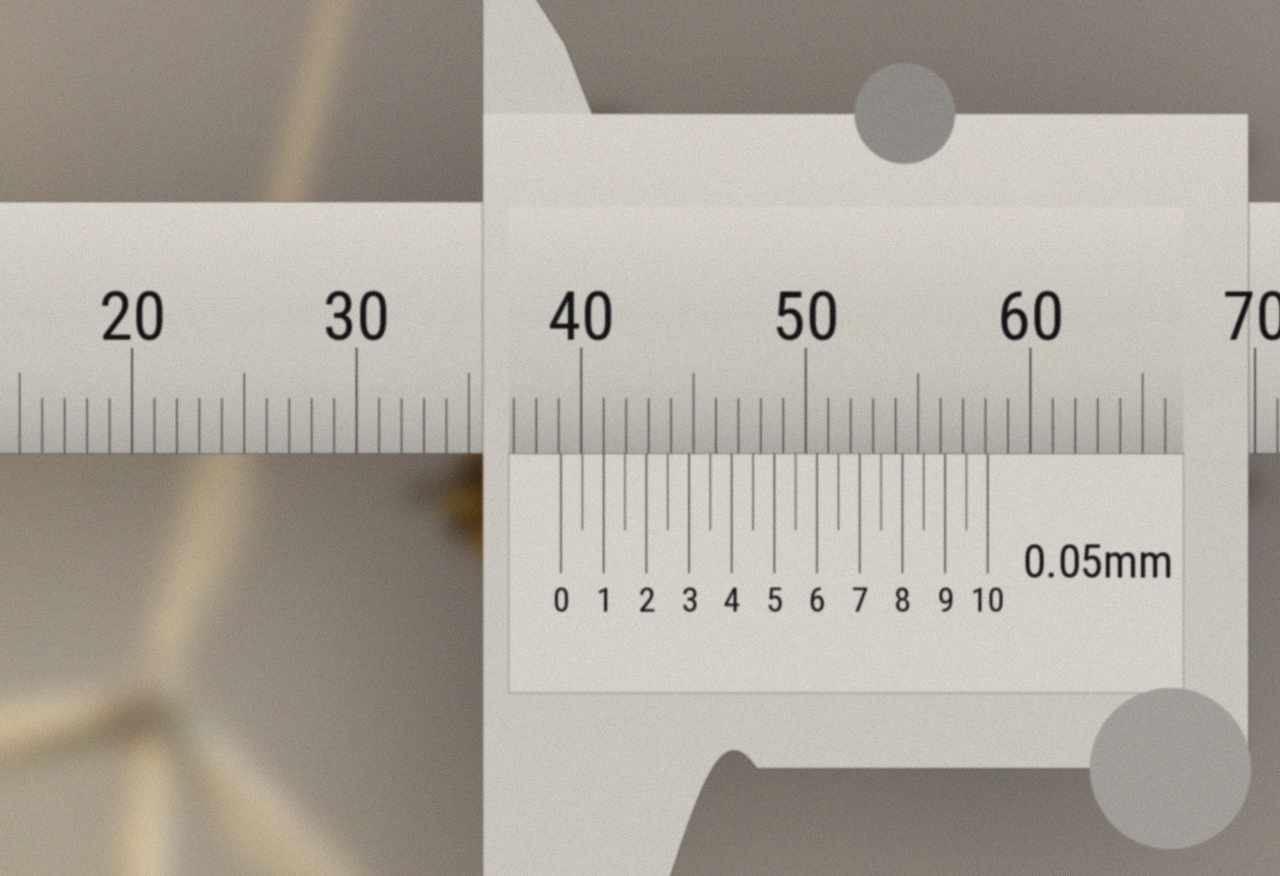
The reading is 39.1 mm
